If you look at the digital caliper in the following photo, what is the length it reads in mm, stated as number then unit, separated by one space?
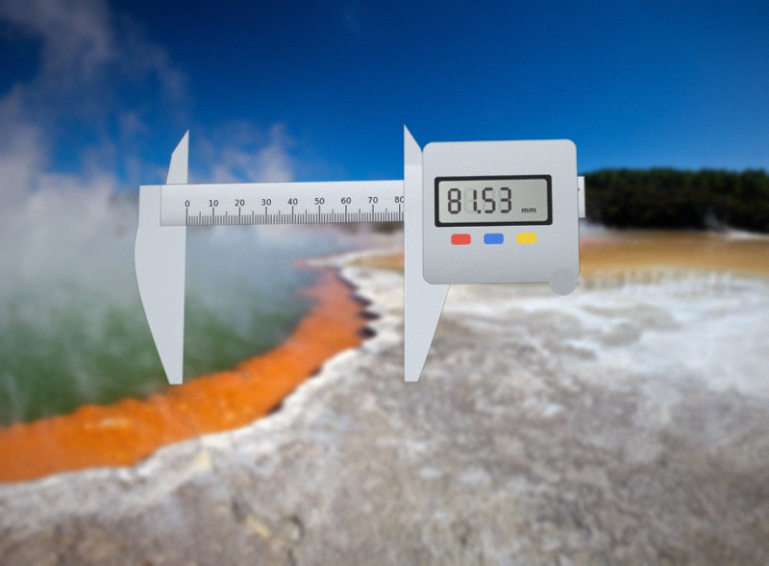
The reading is 81.53 mm
